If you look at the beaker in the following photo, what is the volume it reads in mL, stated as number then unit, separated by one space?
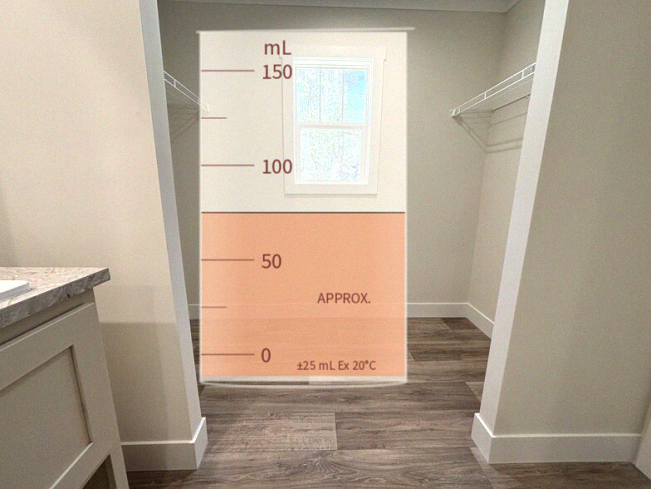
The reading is 75 mL
